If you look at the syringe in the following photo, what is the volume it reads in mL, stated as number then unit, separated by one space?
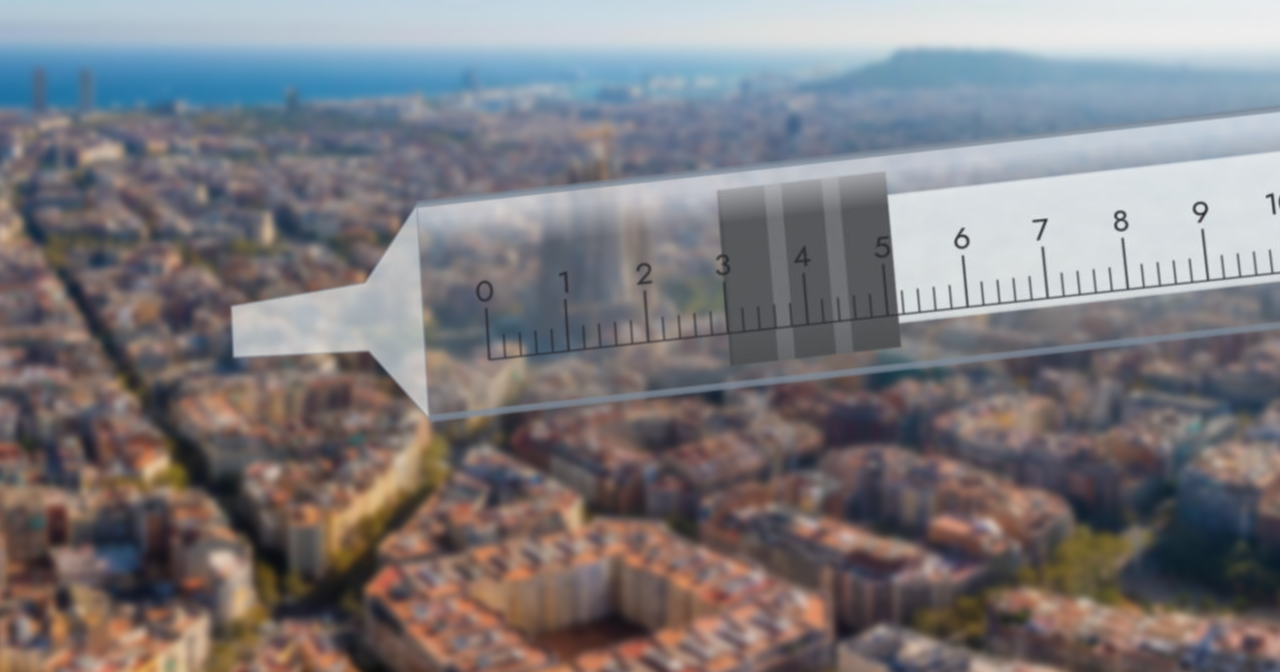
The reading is 3 mL
